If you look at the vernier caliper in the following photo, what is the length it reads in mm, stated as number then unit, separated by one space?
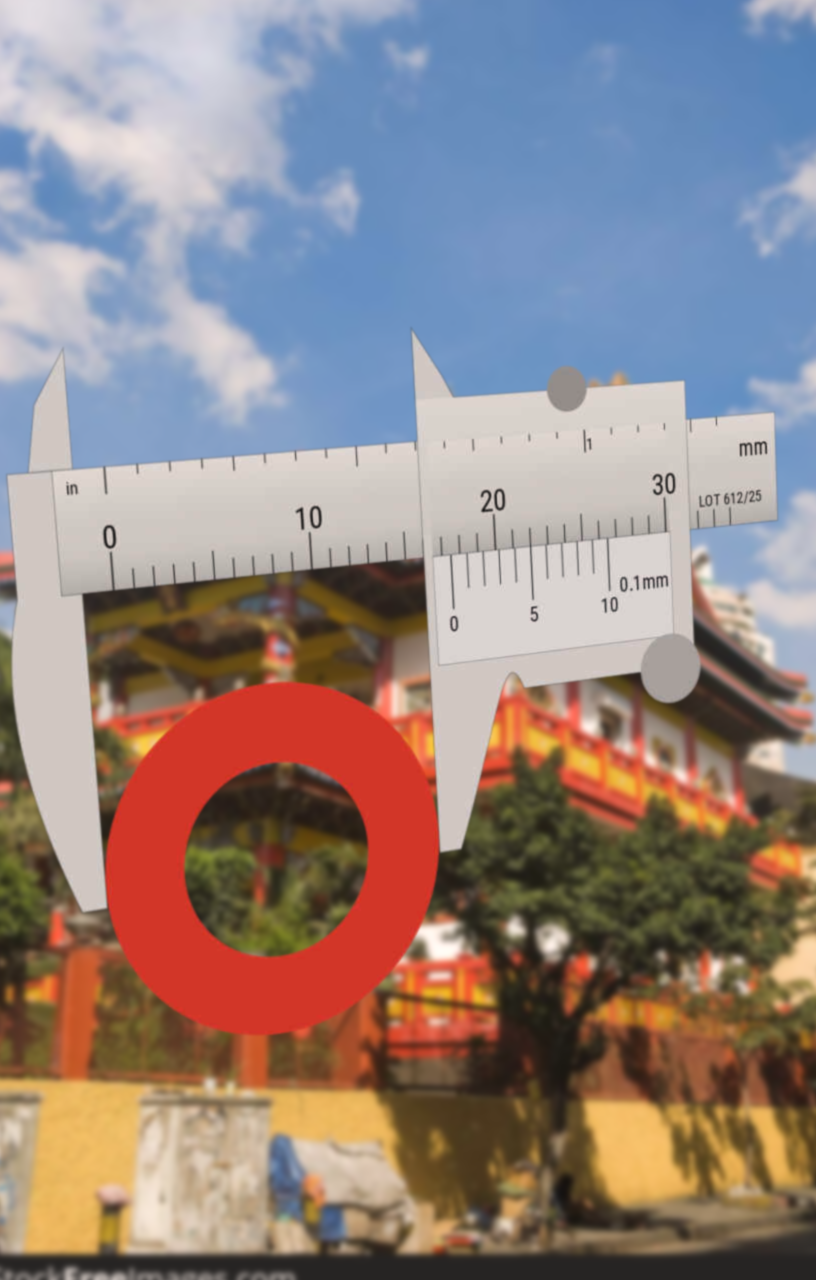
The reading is 17.5 mm
